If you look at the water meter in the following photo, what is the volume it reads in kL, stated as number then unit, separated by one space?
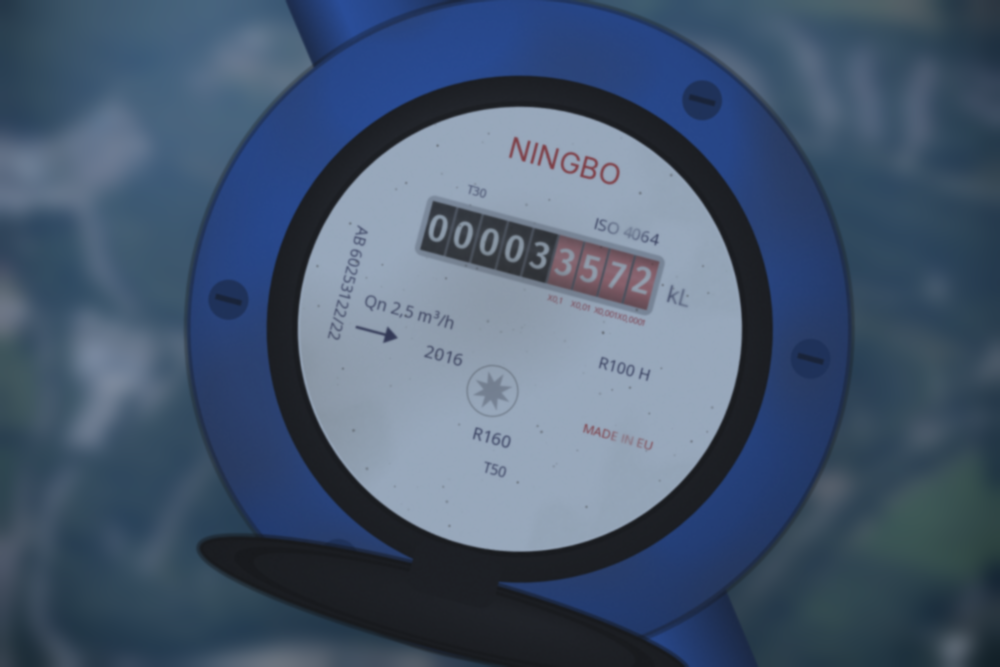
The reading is 3.3572 kL
